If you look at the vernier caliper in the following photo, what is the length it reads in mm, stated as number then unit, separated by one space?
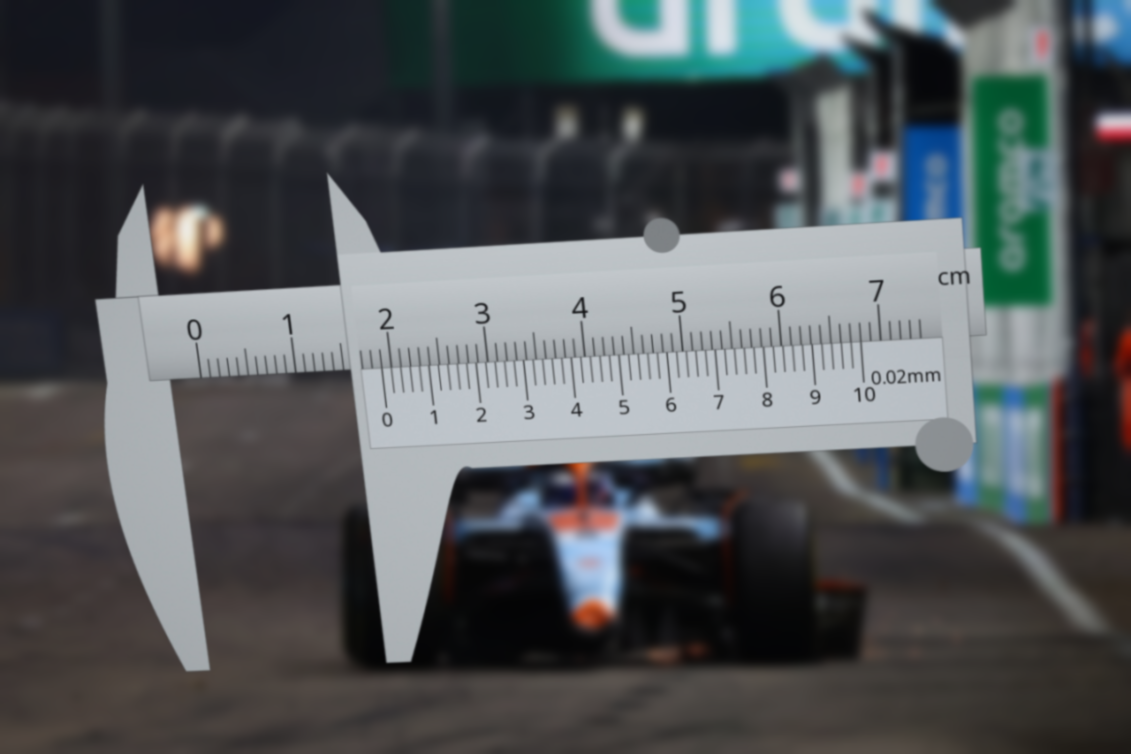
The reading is 19.0 mm
